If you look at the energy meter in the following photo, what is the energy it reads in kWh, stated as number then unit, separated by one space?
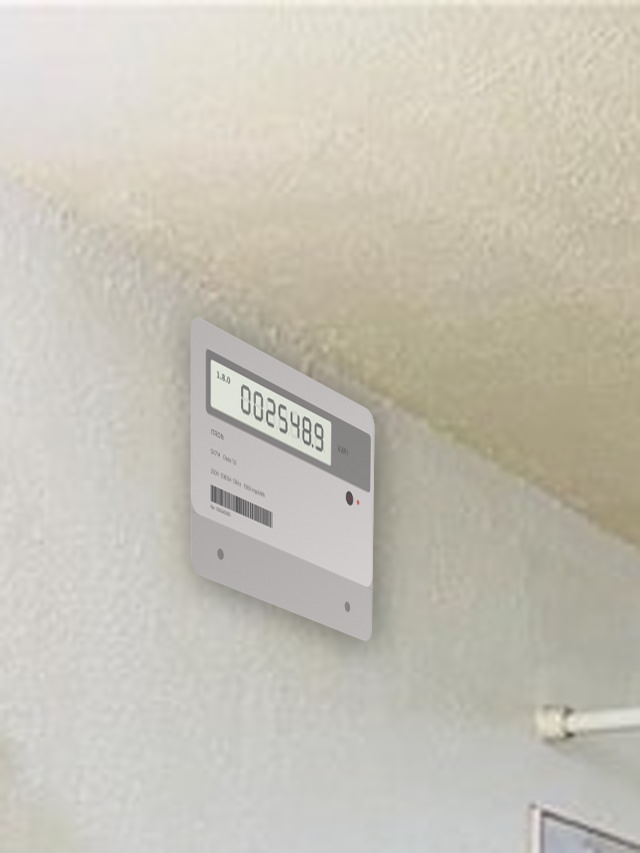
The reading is 2548.9 kWh
